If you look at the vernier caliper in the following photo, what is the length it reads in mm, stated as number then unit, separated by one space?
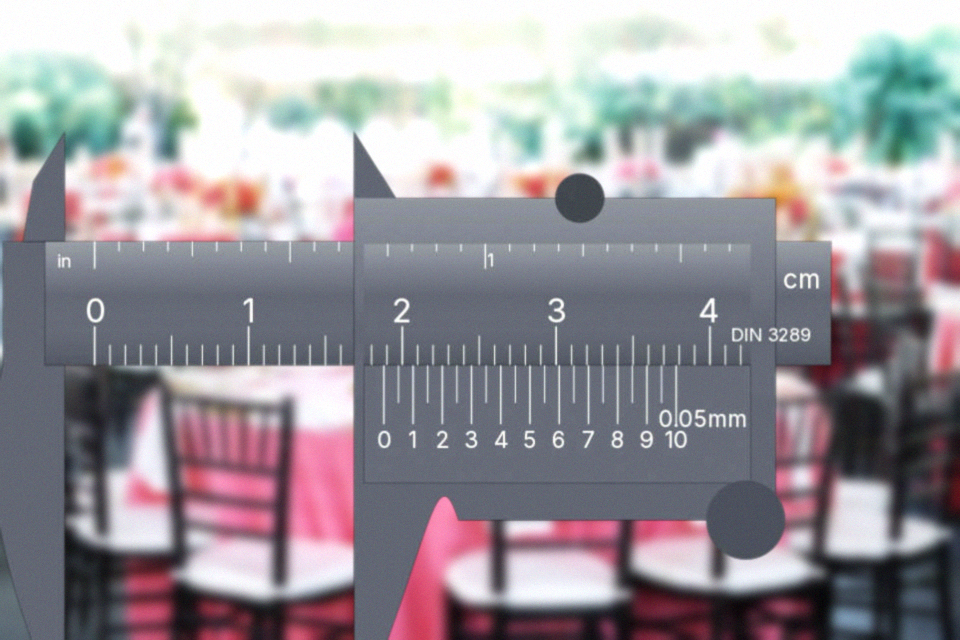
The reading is 18.8 mm
